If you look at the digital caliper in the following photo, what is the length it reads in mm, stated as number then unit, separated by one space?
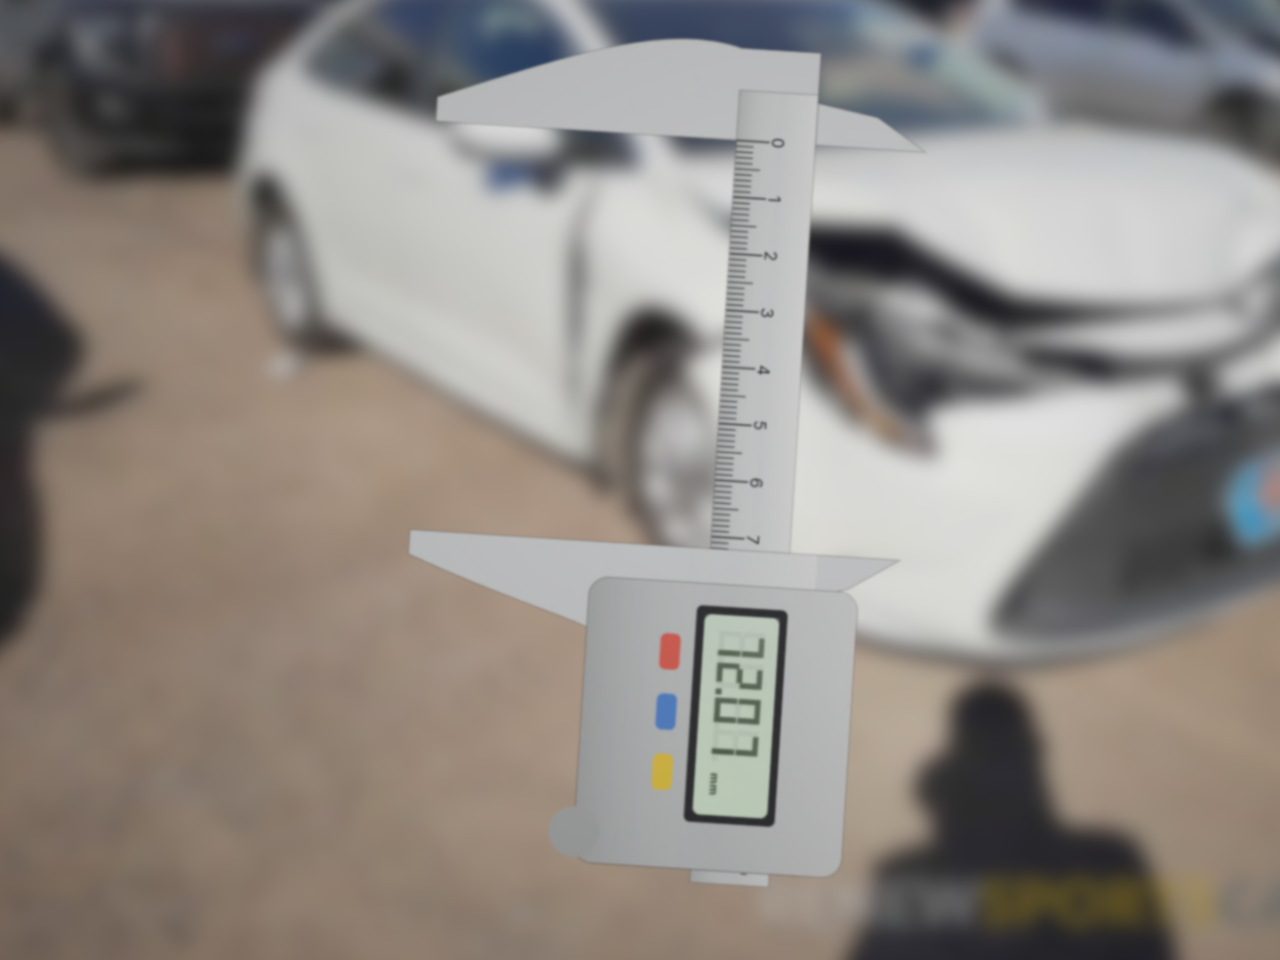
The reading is 72.07 mm
